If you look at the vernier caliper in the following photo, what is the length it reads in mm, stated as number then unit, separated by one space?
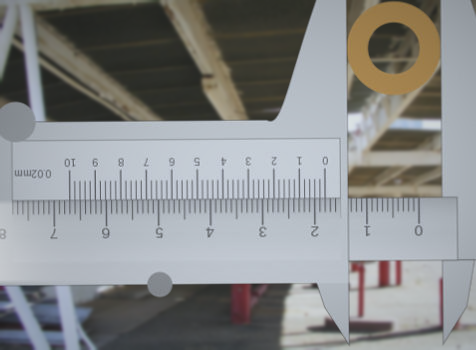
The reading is 18.0 mm
